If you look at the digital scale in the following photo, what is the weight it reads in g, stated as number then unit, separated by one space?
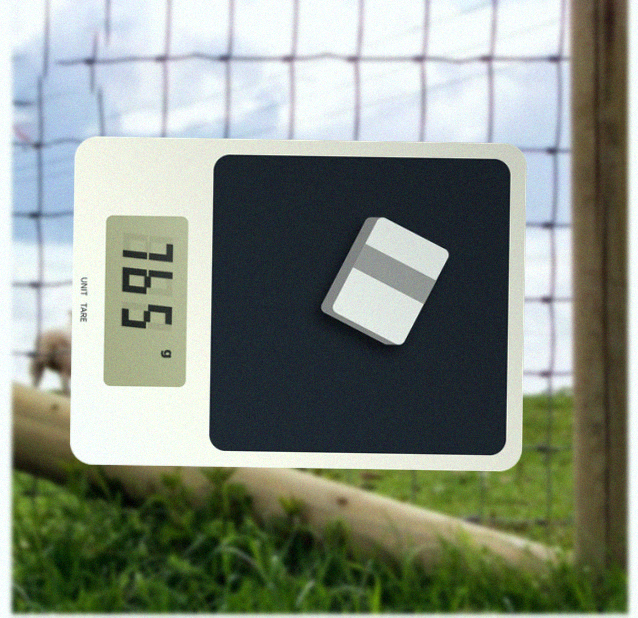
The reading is 765 g
